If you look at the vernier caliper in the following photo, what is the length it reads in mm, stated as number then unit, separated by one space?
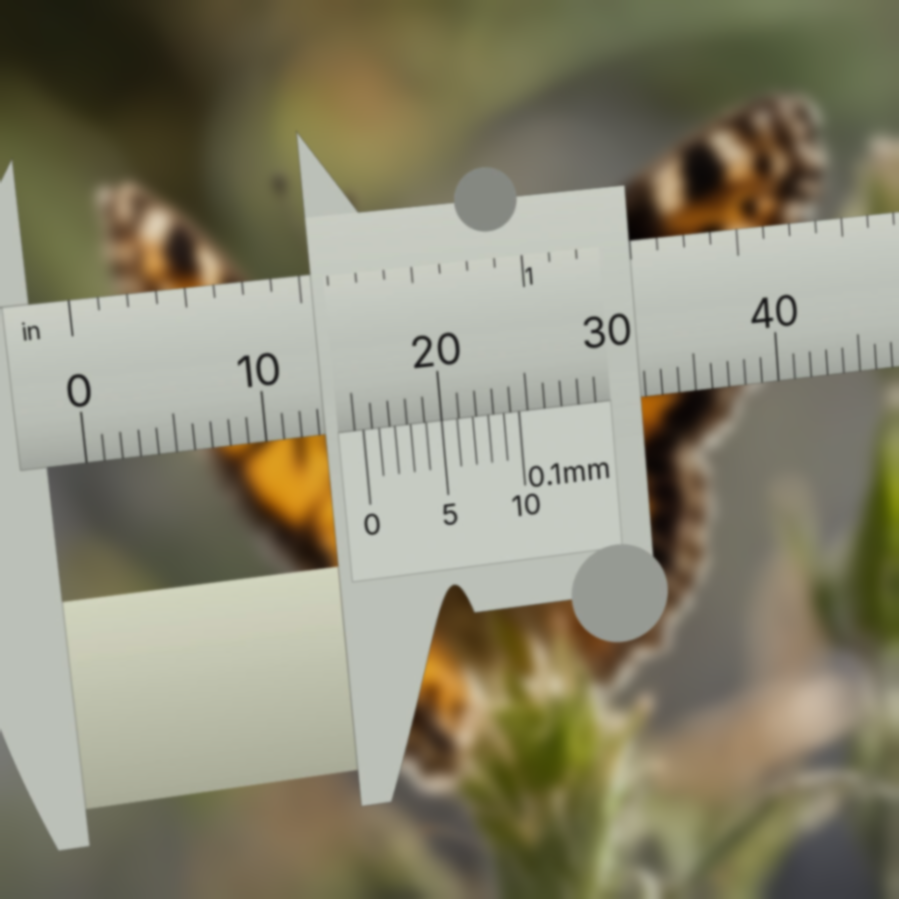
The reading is 15.5 mm
